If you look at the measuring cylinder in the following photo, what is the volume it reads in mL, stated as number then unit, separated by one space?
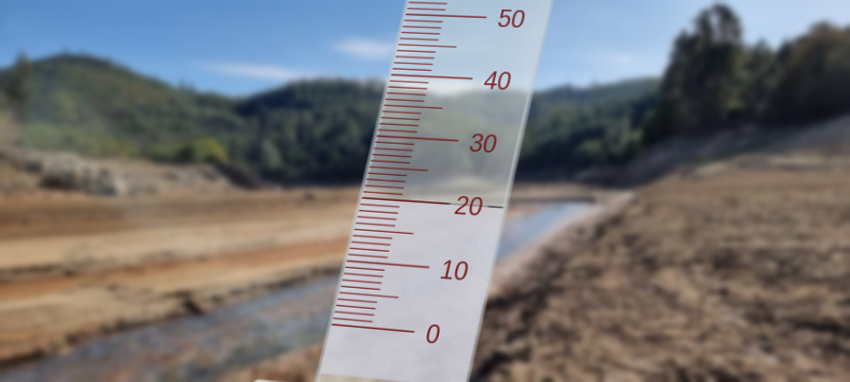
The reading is 20 mL
